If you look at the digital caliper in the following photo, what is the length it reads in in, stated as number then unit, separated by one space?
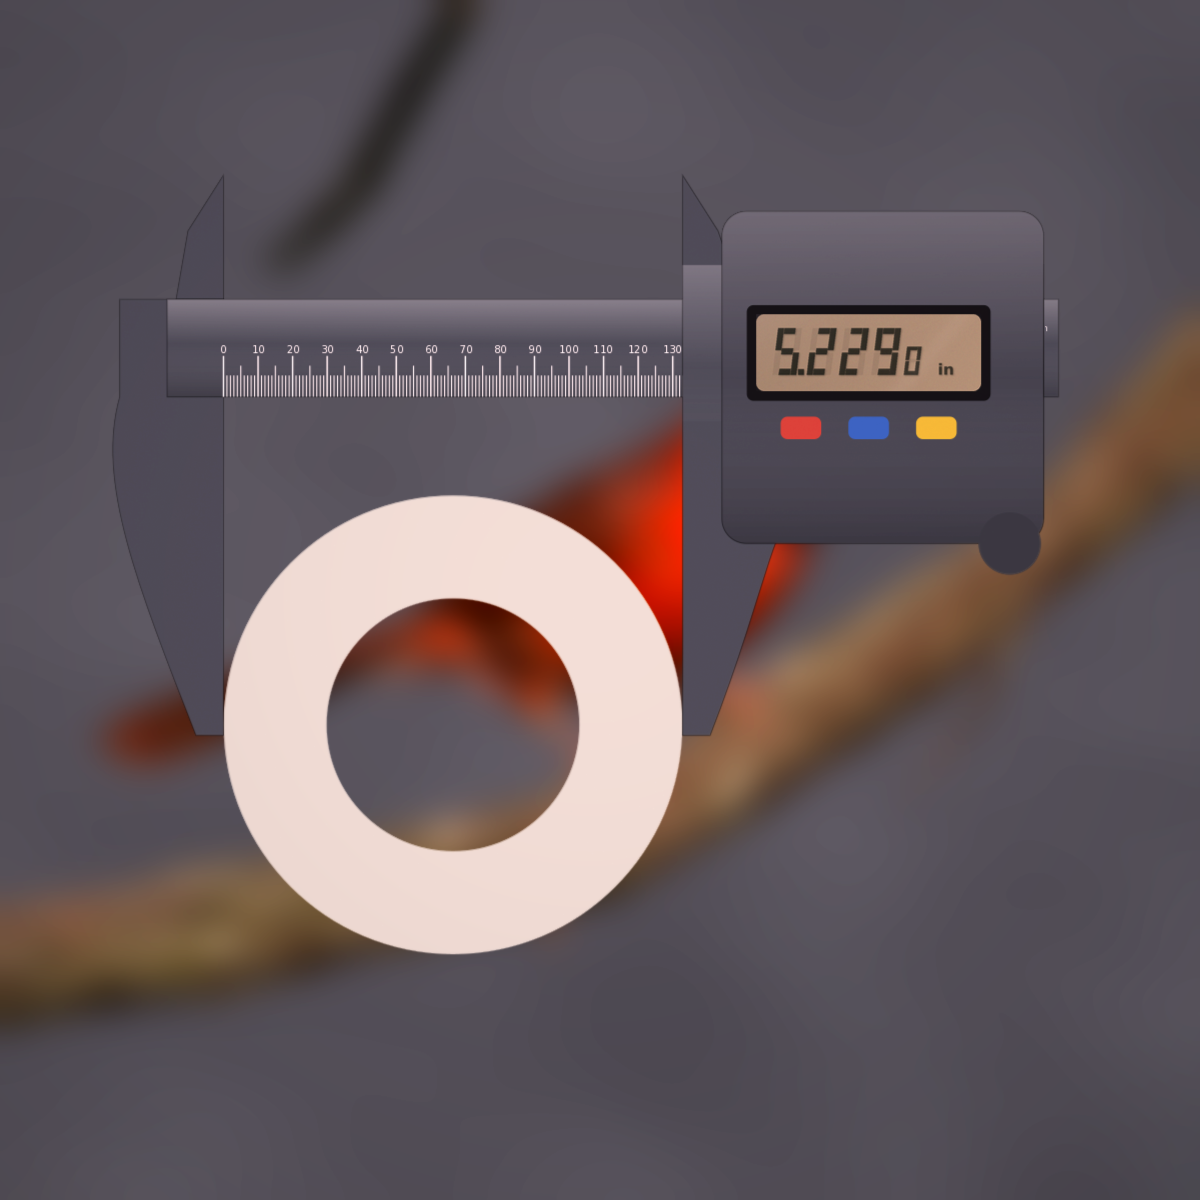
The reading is 5.2290 in
